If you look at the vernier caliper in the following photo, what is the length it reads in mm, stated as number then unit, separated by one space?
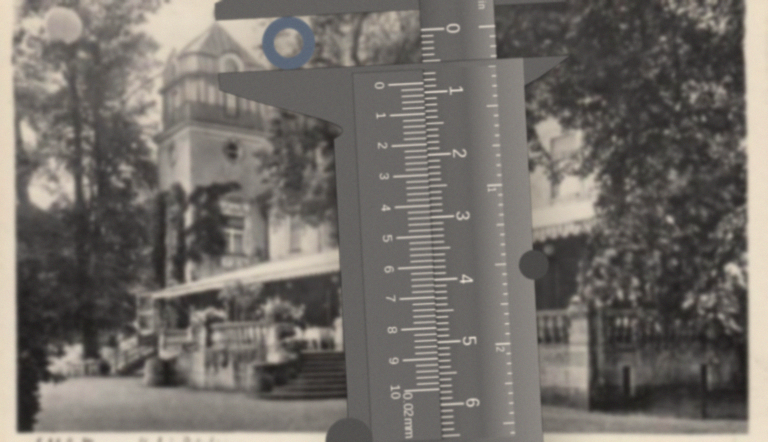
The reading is 8.5 mm
